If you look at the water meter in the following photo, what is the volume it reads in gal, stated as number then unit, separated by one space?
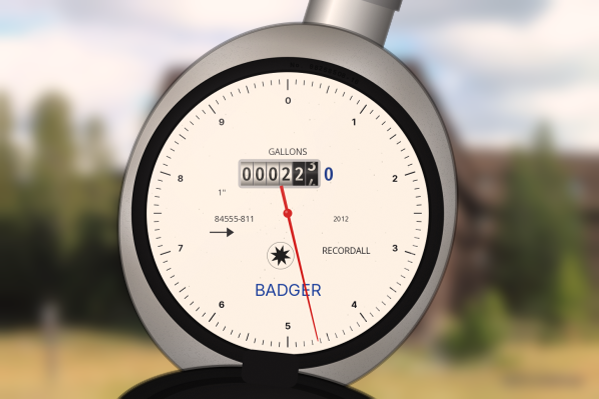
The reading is 2234.6 gal
